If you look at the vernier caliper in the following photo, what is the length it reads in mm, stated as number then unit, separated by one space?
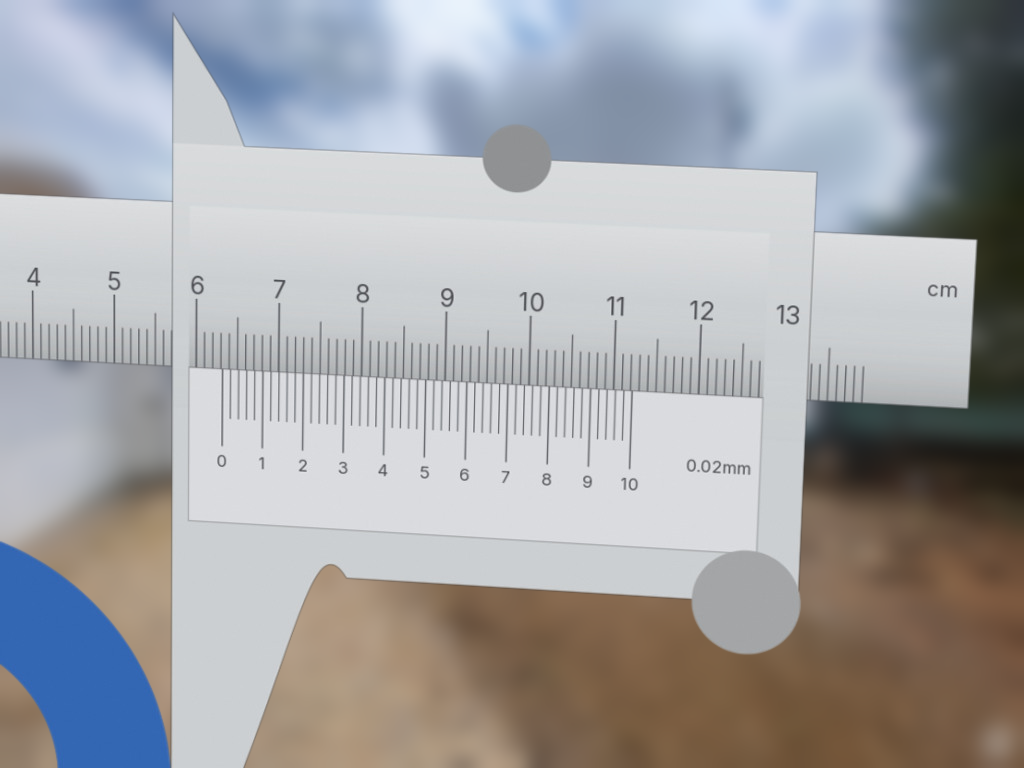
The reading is 63.2 mm
